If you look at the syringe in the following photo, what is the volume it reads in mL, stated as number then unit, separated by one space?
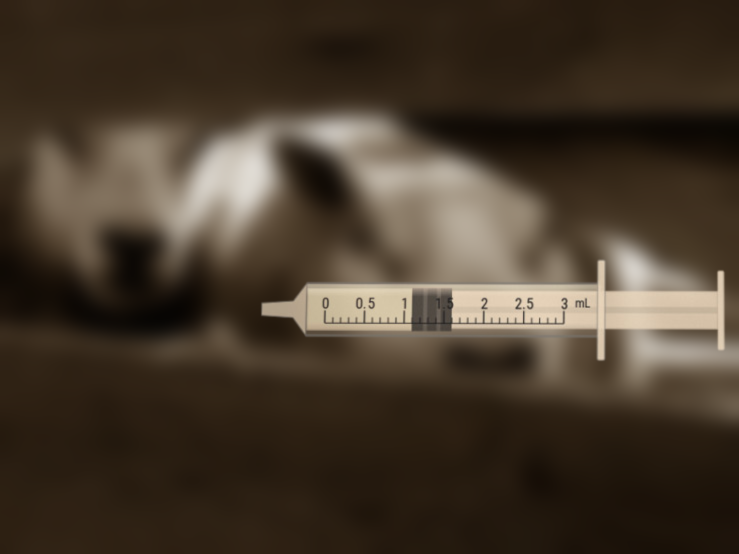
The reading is 1.1 mL
